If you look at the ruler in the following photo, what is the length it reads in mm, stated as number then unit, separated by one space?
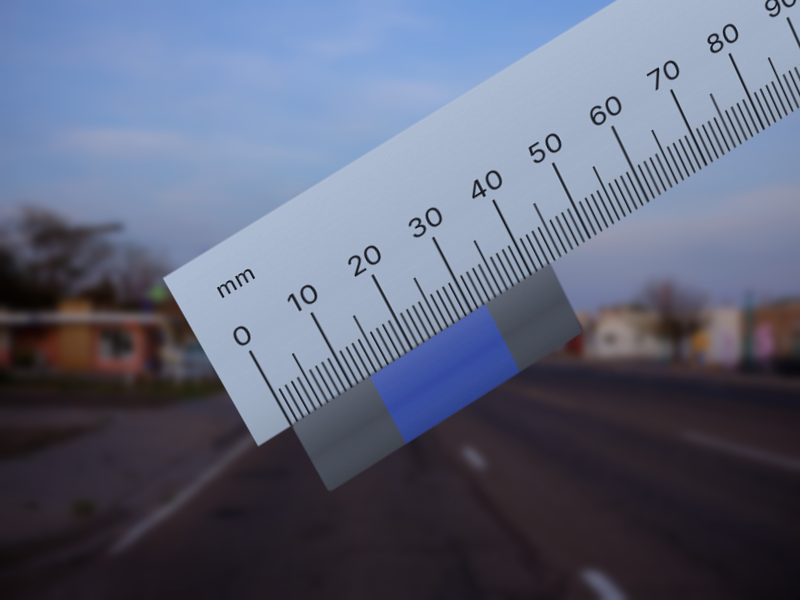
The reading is 43 mm
